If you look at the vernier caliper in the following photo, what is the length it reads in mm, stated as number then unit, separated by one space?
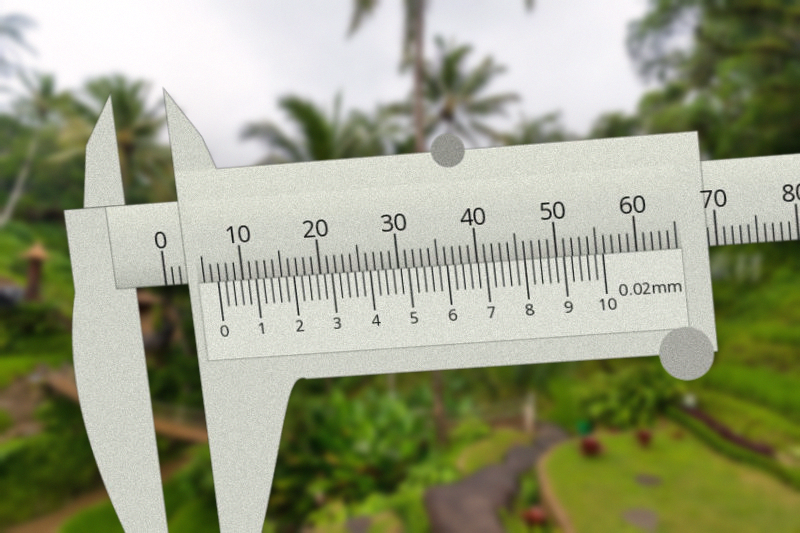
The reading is 6.8 mm
